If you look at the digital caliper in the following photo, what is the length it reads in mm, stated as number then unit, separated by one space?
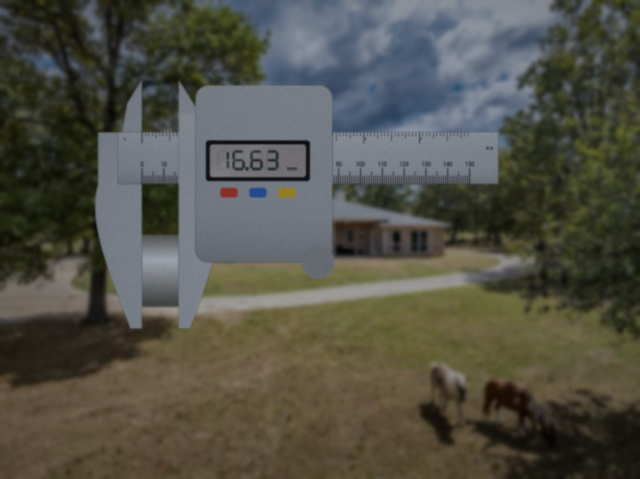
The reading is 16.63 mm
